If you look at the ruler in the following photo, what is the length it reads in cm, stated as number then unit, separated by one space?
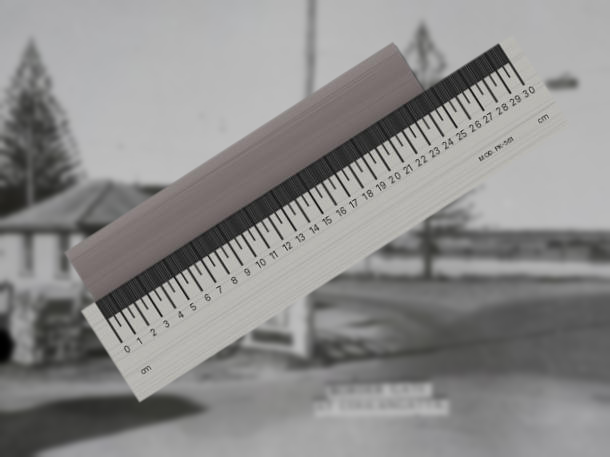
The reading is 24.5 cm
